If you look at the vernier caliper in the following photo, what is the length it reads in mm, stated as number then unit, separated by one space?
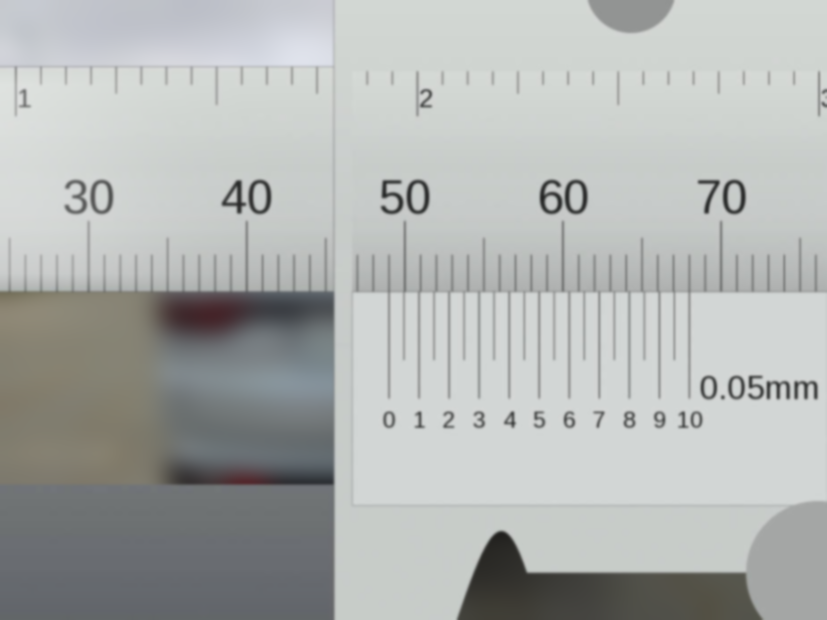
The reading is 49.0 mm
